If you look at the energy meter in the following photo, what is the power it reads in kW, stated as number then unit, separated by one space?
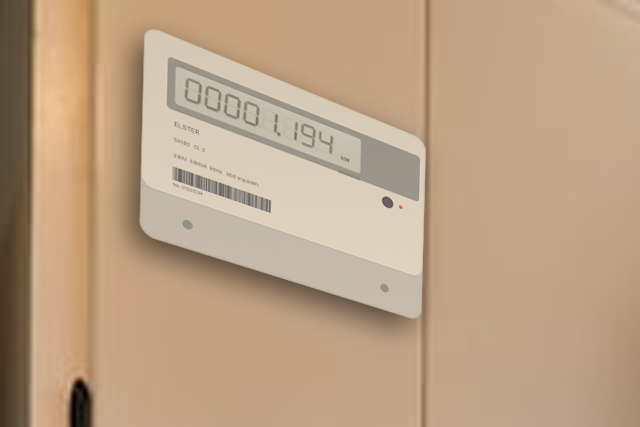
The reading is 1.194 kW
